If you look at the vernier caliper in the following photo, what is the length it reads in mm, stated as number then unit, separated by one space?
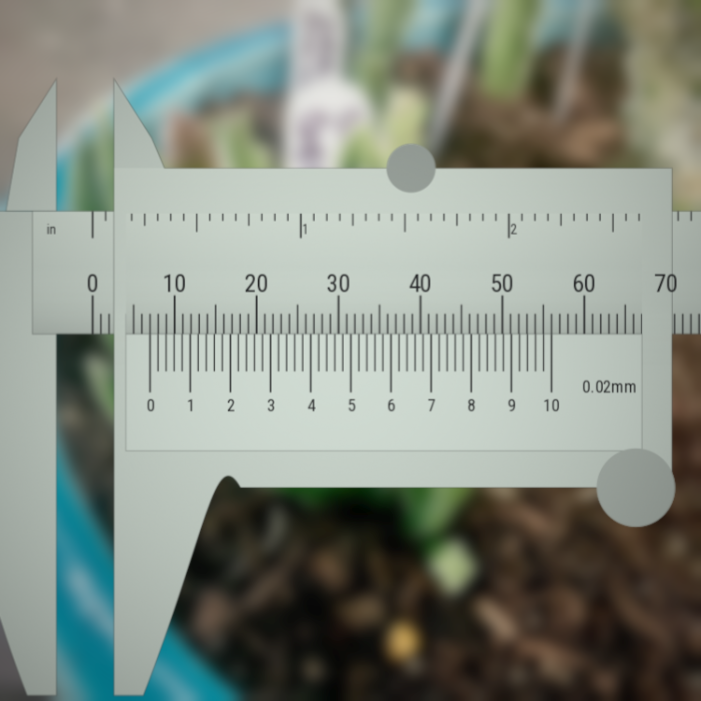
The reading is 7.0 mm
